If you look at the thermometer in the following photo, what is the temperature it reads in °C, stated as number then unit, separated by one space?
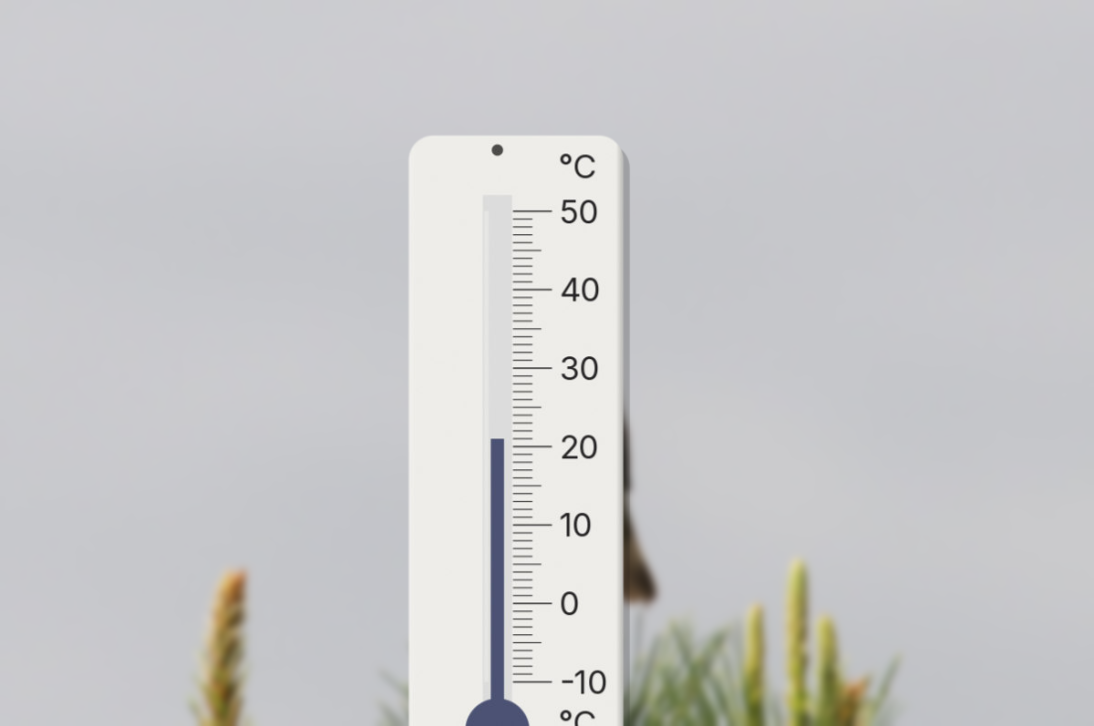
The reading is 21 °C
